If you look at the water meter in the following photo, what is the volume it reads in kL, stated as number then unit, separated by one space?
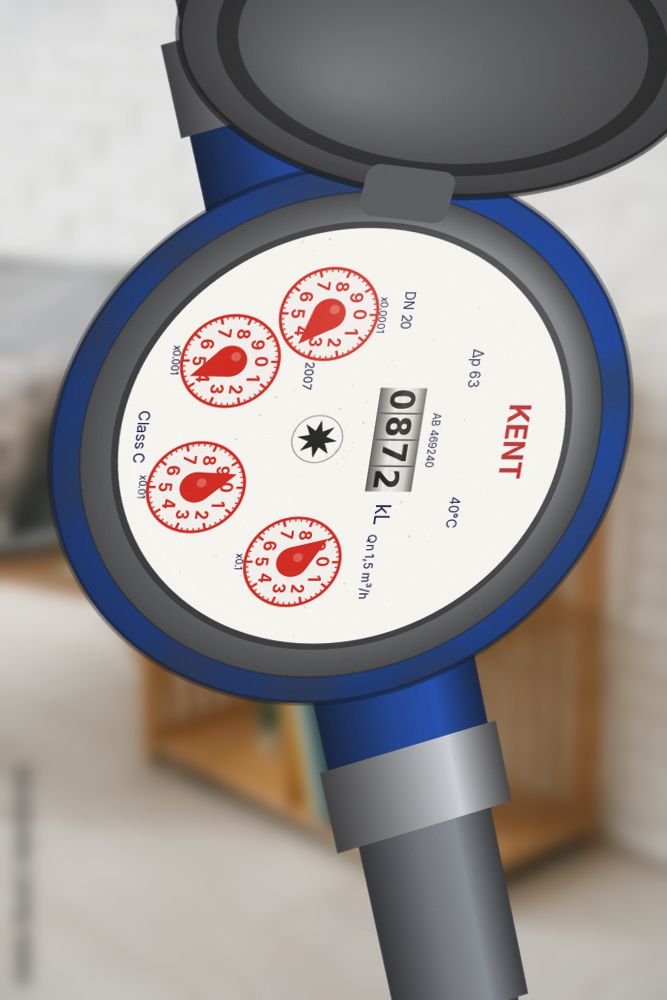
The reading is 871.8943 kL
